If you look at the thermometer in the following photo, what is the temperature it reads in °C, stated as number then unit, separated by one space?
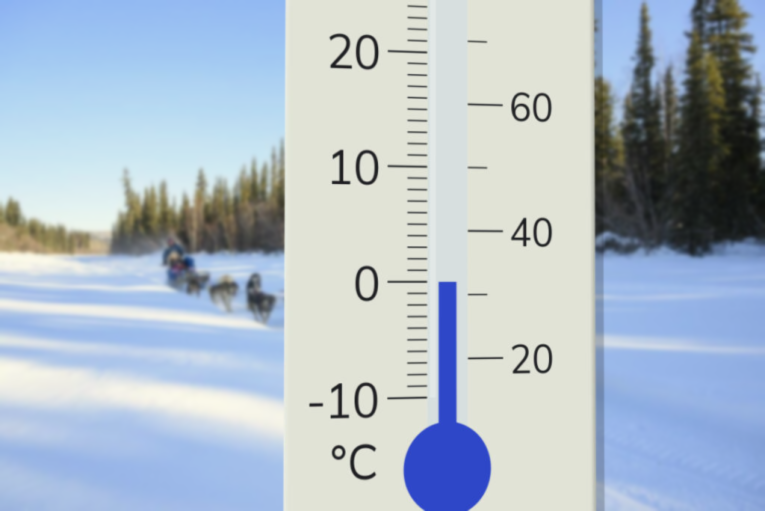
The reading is 0 °C
